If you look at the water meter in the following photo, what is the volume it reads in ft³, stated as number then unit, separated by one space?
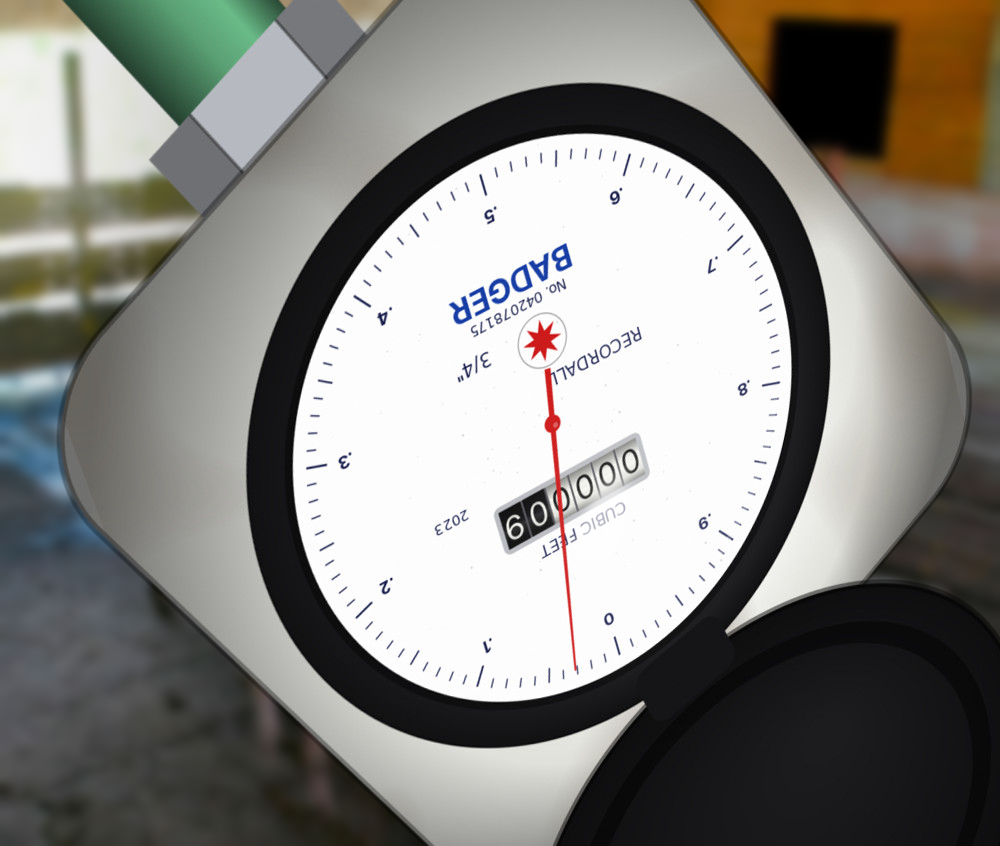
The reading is 9.03 ft³
